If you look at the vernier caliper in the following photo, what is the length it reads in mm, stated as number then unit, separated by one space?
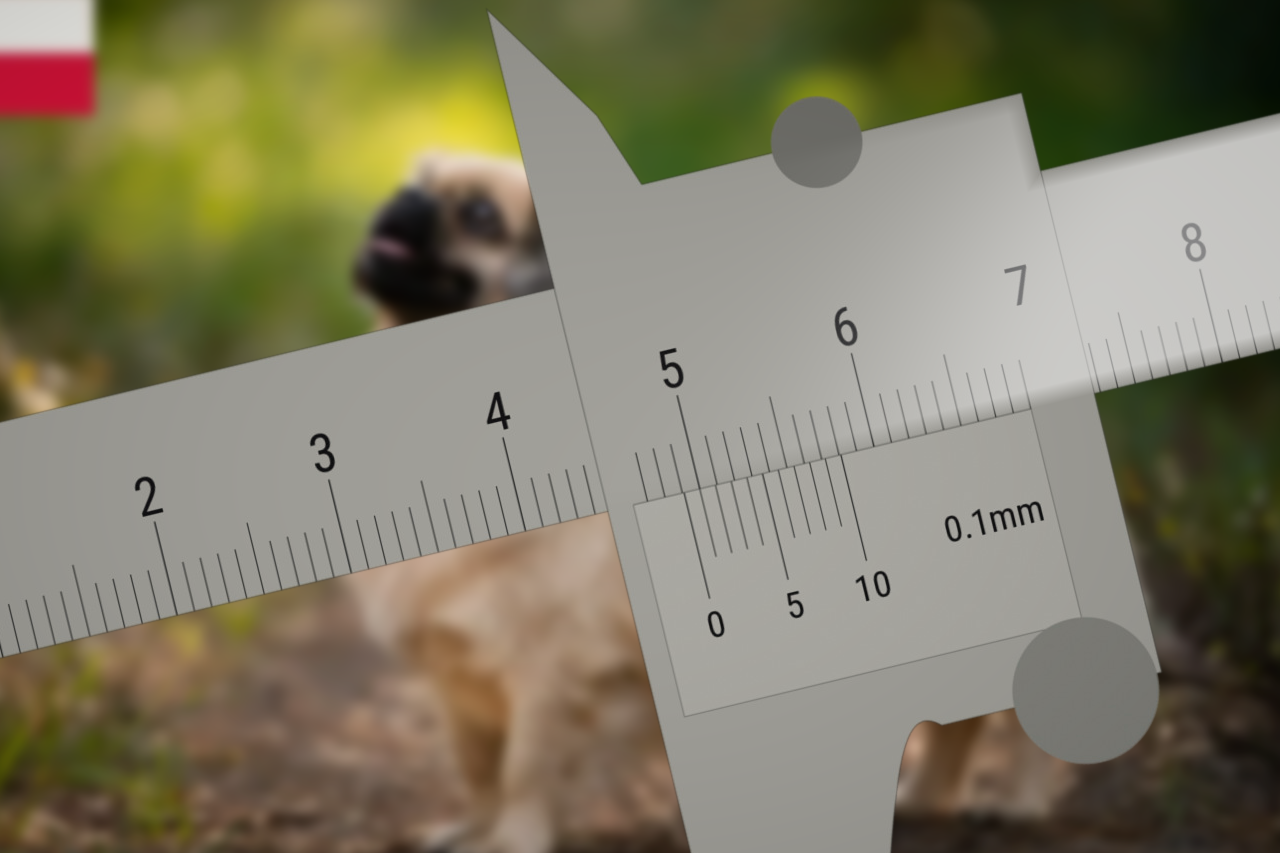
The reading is 49.1 mm
